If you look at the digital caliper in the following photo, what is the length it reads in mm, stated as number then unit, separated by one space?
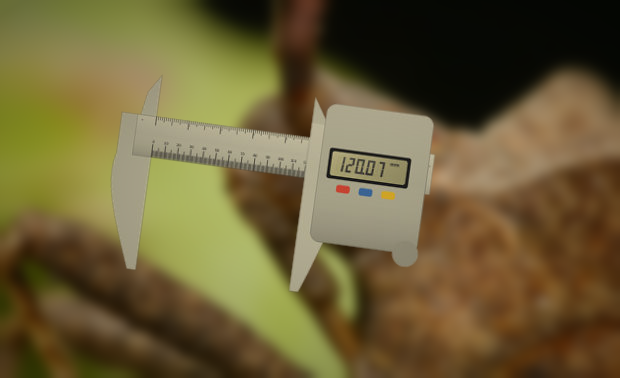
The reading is 120.07 mm
